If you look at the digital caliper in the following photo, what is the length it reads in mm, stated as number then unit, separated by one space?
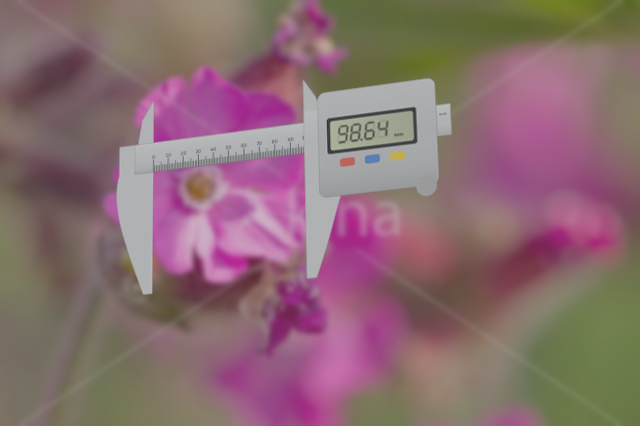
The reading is 98.64 mm
